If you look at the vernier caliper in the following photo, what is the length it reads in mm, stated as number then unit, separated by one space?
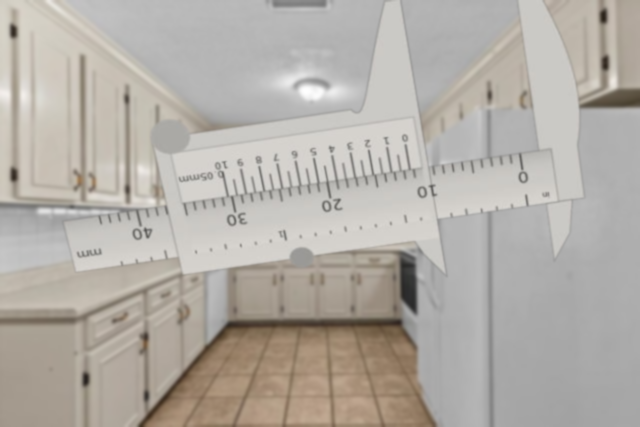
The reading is 11.4 mm
